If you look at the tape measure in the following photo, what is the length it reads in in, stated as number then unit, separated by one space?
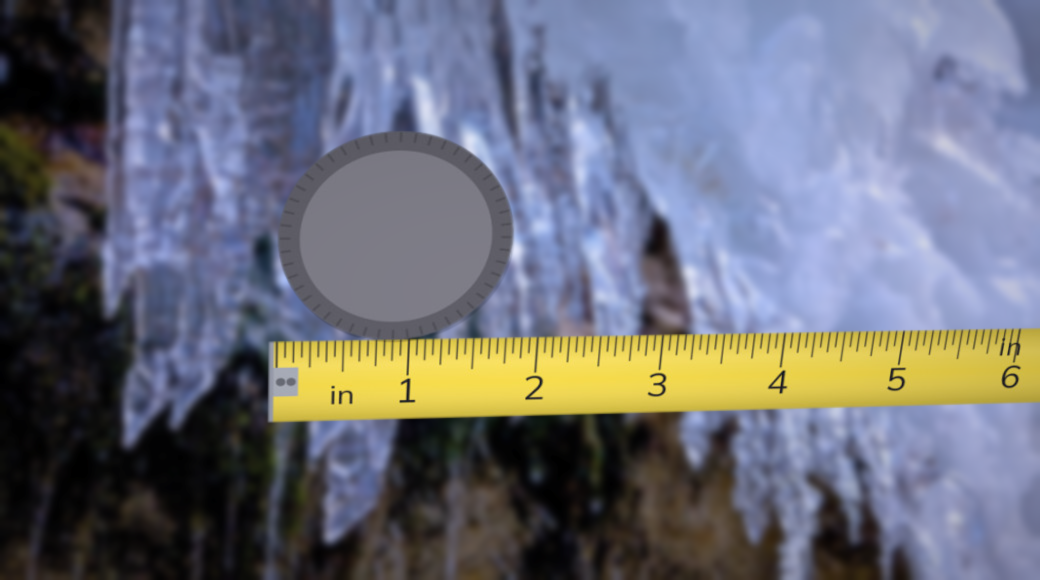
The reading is 1.75 in
